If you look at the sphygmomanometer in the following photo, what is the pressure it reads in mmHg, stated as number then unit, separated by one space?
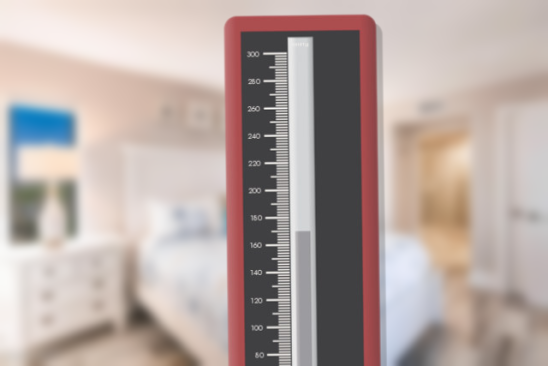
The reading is 170 mmHg
